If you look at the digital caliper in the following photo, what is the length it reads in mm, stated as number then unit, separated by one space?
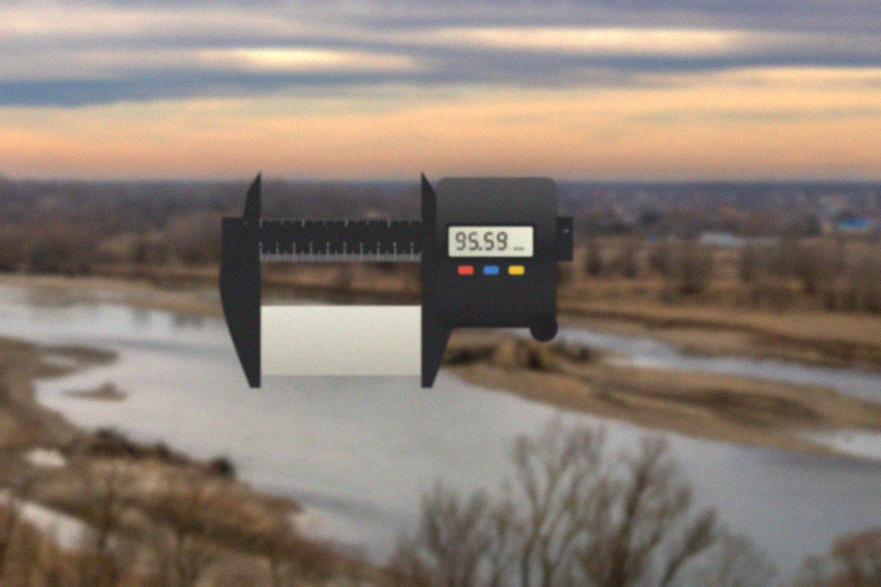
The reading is 95.59 mm
